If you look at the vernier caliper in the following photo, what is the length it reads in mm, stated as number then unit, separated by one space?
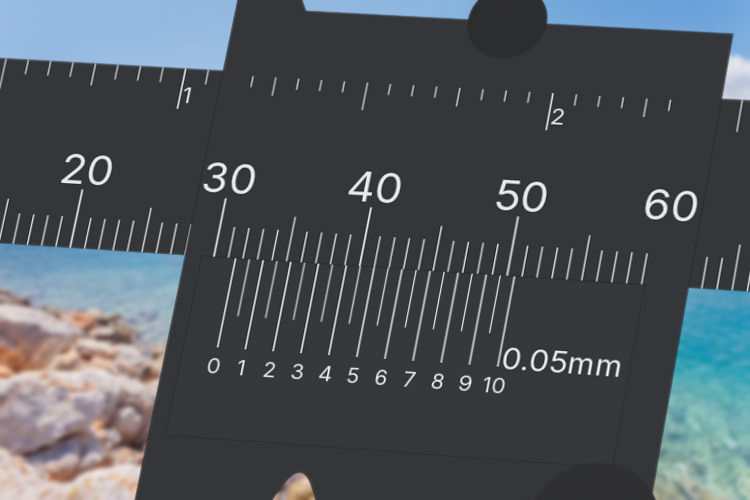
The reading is 31.5 mm
